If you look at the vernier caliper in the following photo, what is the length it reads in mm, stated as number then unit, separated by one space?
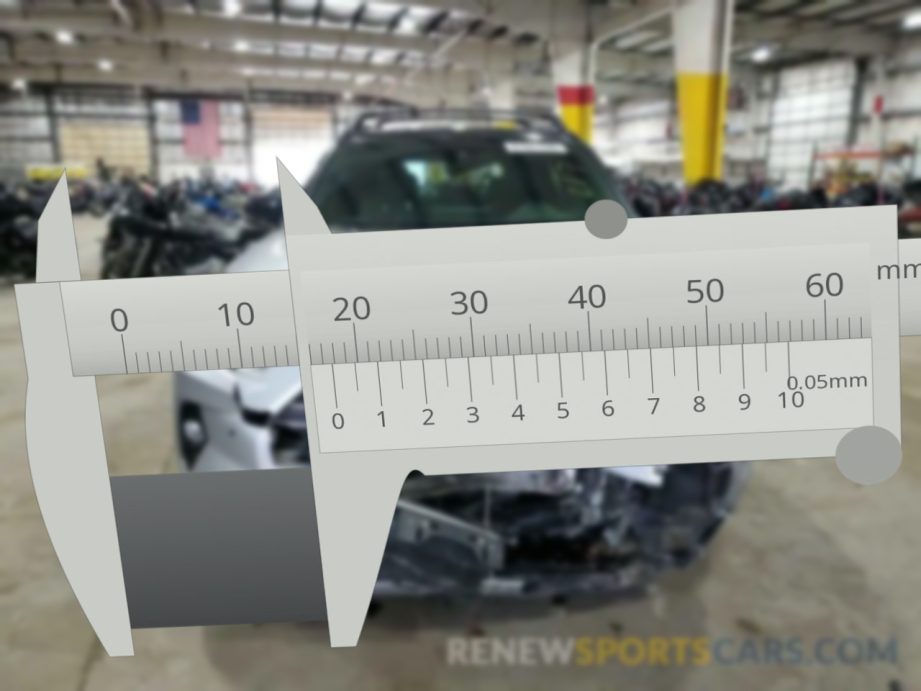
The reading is 17.8 mm
